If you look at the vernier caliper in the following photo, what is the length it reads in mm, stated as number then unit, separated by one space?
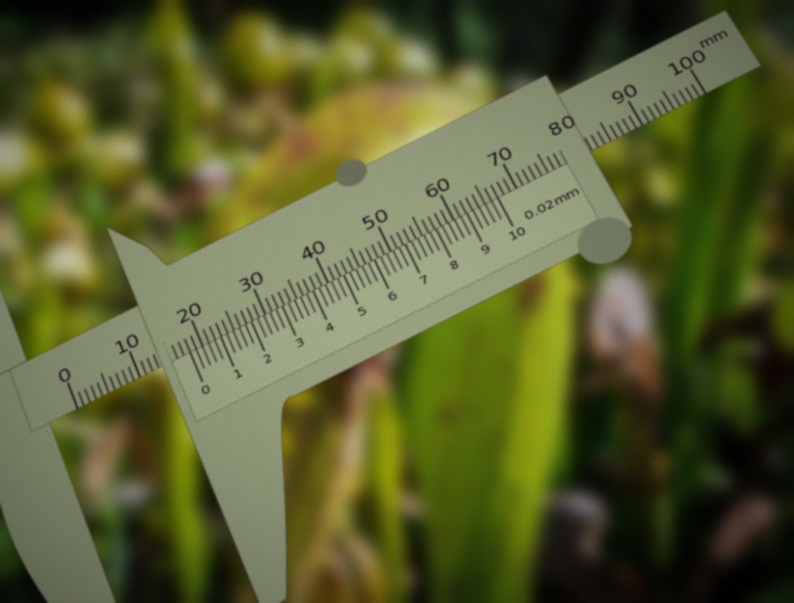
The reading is 18.0 mm
